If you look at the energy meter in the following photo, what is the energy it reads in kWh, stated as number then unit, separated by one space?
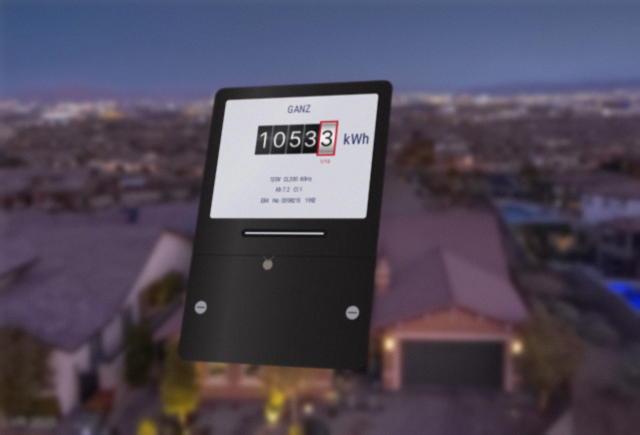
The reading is 1053.3 kWh
